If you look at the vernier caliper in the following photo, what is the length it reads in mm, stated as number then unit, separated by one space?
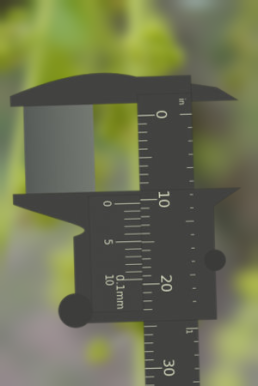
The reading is 10.4 mm
